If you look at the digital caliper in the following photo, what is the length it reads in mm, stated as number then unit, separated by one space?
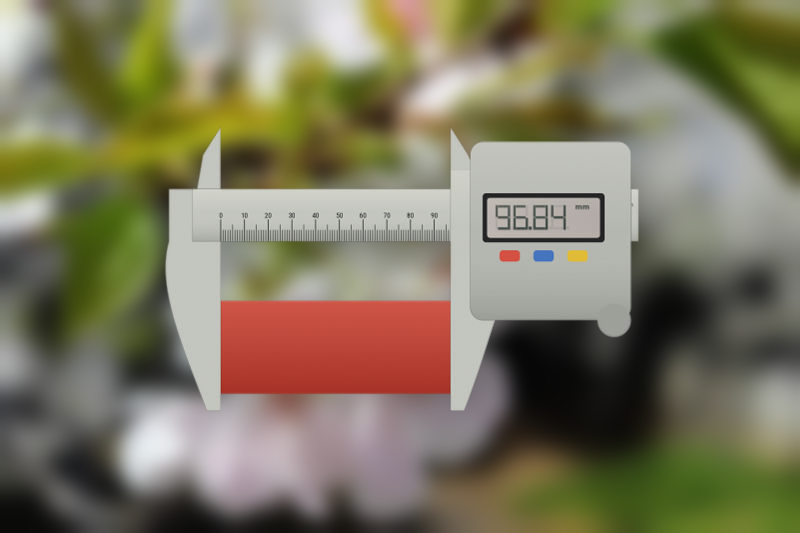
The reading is 96.84 mm
